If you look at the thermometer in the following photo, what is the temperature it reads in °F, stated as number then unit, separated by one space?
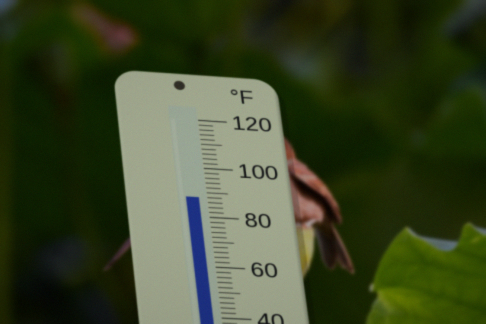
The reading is 88 °F
